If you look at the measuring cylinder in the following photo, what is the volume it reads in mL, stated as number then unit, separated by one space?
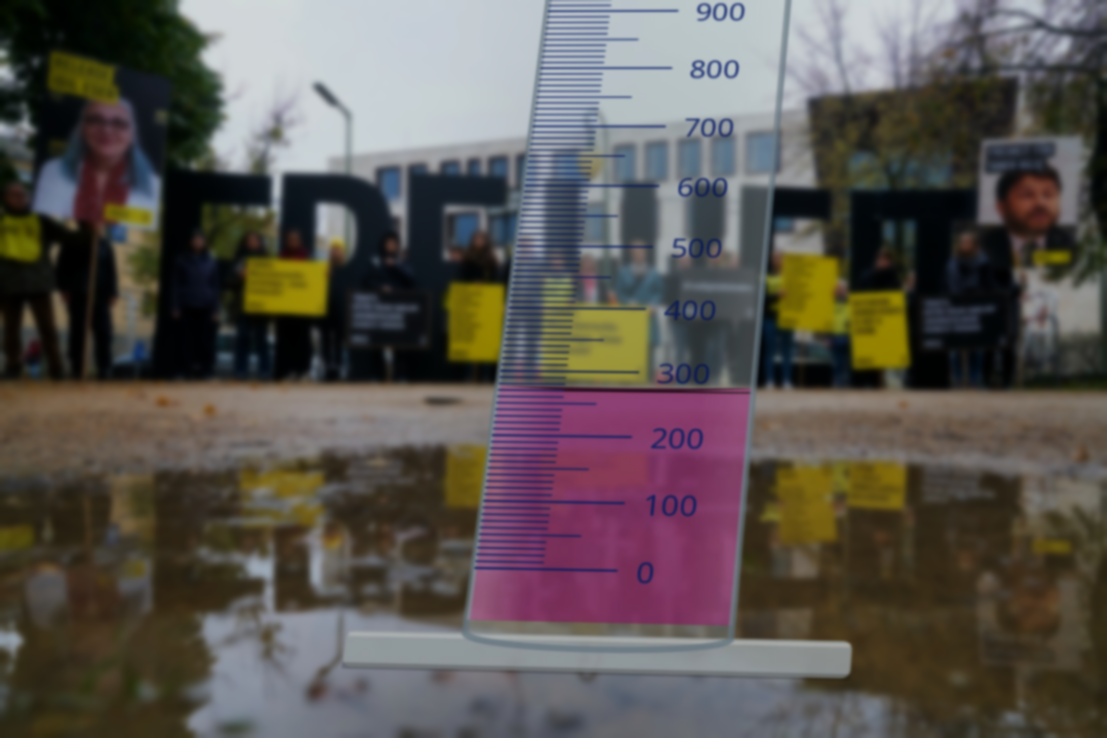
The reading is 270 mL
